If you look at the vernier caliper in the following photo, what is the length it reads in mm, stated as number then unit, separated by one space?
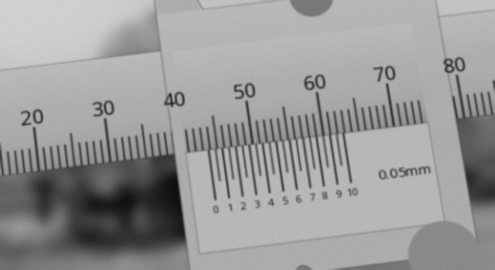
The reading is 43.8 mm
